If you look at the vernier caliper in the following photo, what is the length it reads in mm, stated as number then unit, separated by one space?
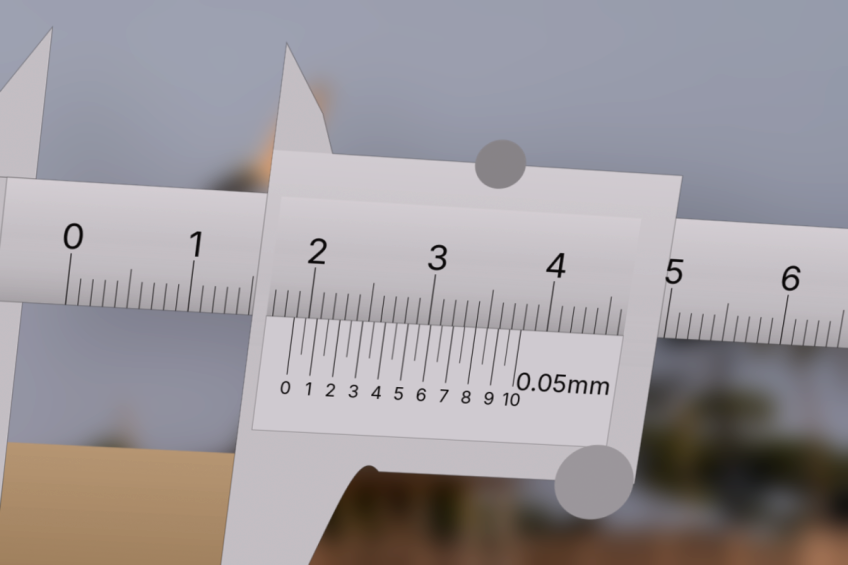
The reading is 18.8 mm
